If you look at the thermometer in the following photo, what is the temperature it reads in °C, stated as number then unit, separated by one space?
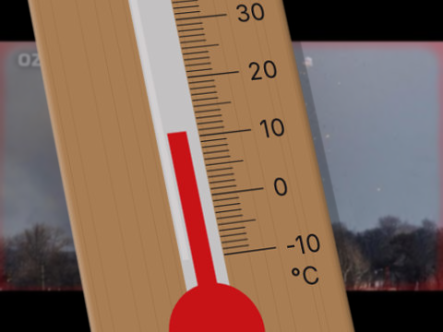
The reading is 11 °C
